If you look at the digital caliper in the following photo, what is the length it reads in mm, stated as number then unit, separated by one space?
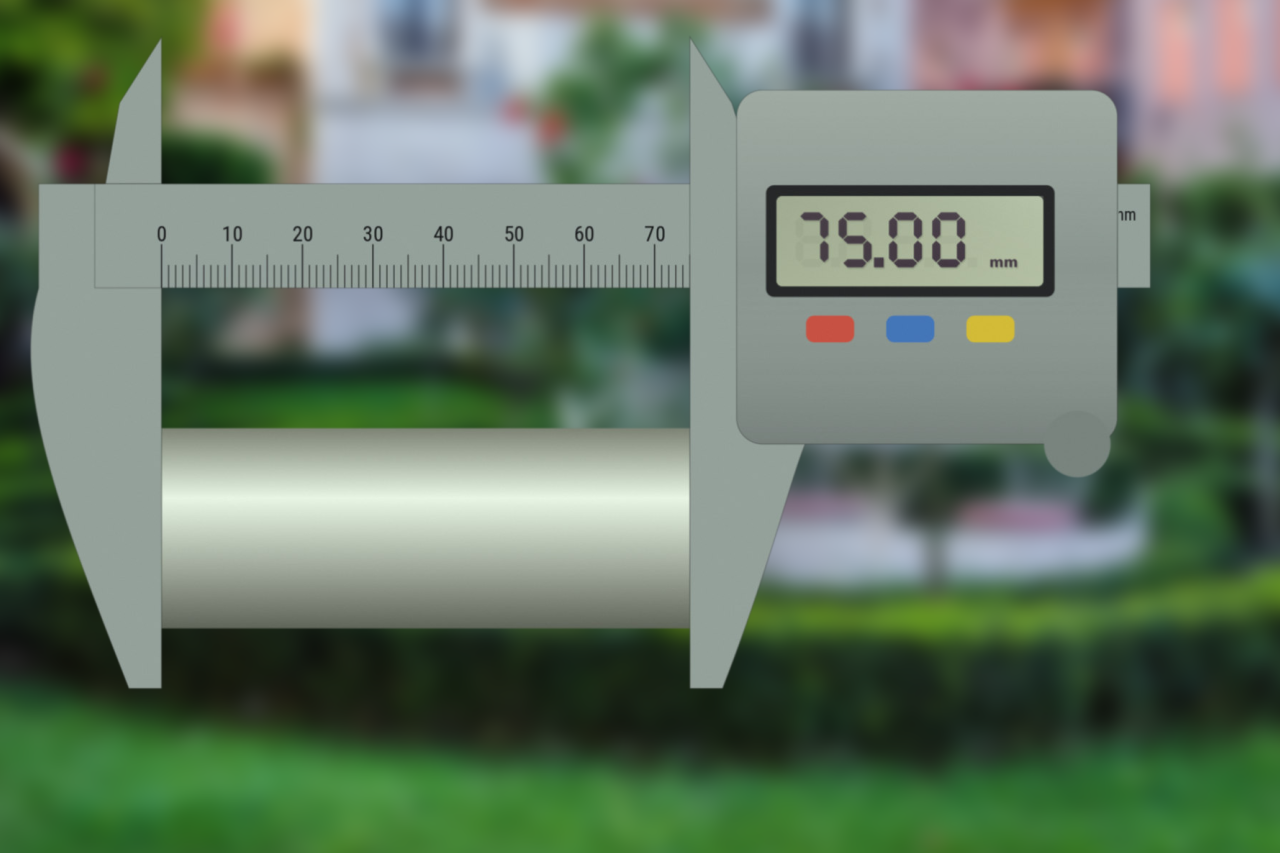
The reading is 75.00 mm
